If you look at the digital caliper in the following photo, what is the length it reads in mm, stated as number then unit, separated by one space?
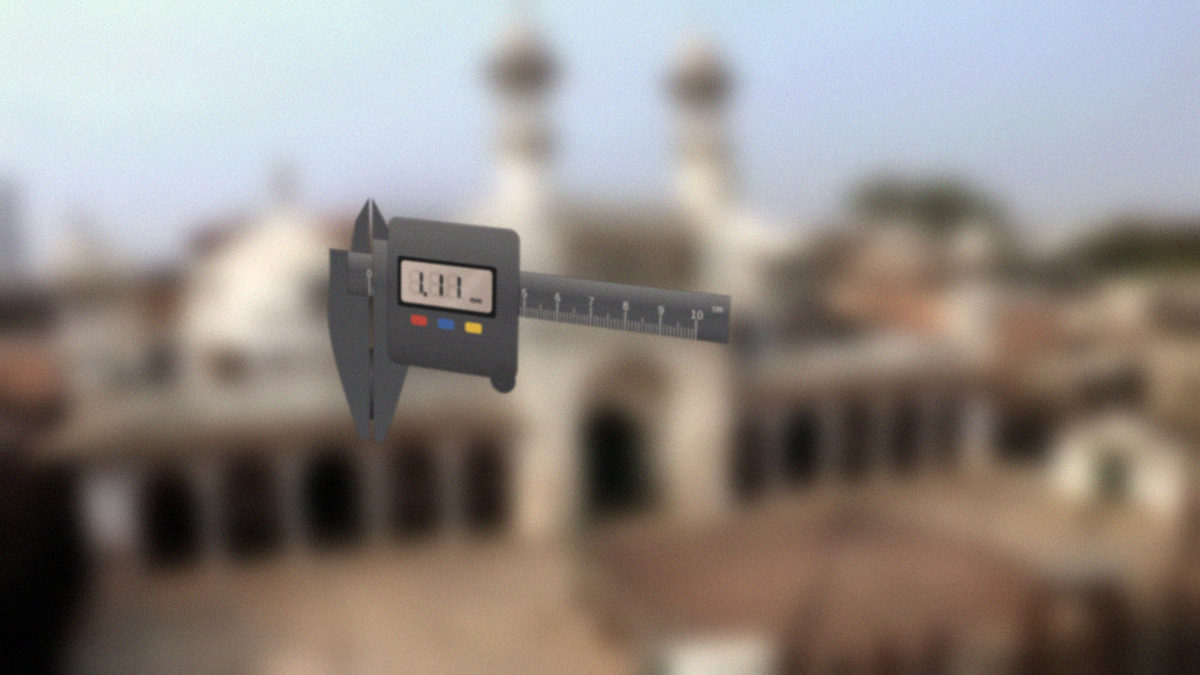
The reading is 1.11 mm
